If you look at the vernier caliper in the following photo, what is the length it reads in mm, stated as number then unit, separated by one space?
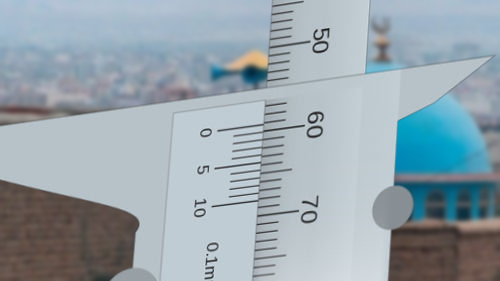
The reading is 59.2 mm
